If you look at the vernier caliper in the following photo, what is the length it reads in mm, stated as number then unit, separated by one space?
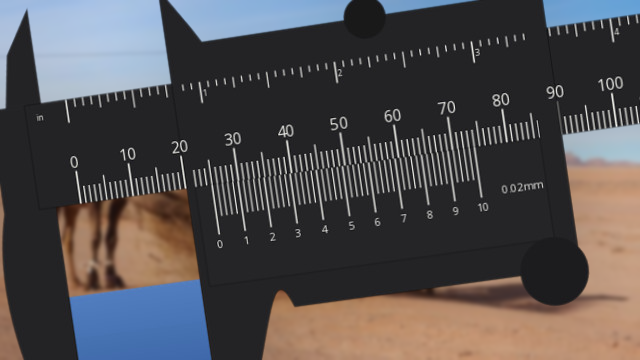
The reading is 25.0 mm
